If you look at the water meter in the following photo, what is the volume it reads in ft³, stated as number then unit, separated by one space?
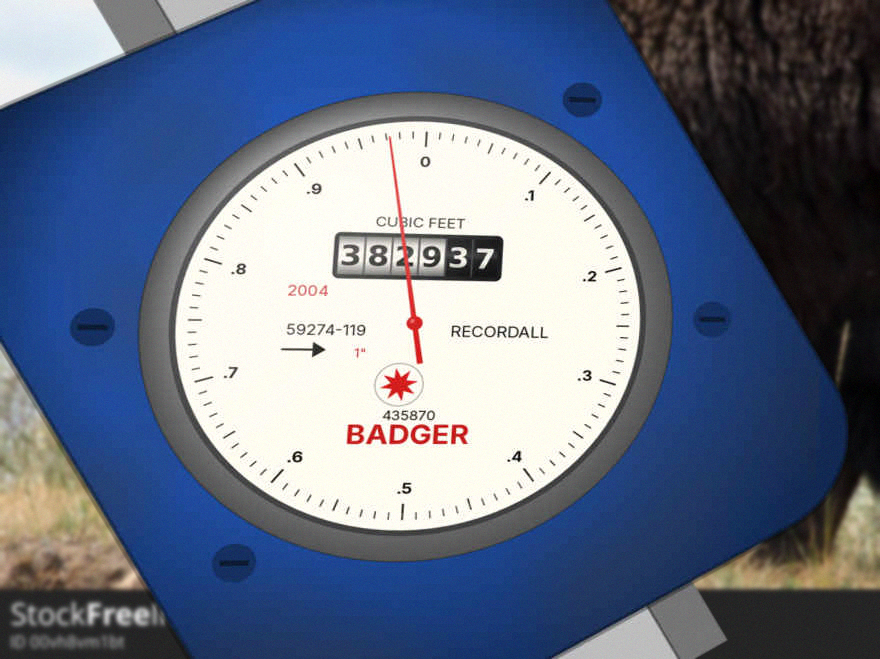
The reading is 382936.97 ft³
